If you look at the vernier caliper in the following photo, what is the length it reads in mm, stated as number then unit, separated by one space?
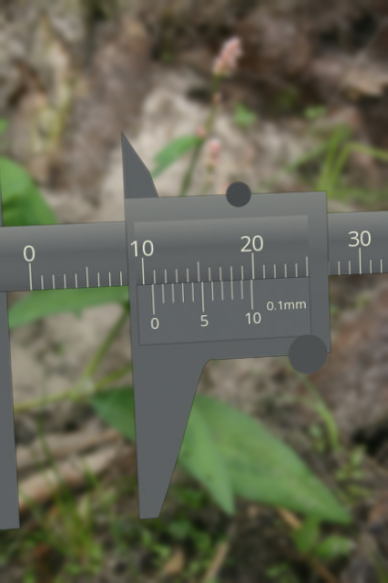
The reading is 10.8 mm
